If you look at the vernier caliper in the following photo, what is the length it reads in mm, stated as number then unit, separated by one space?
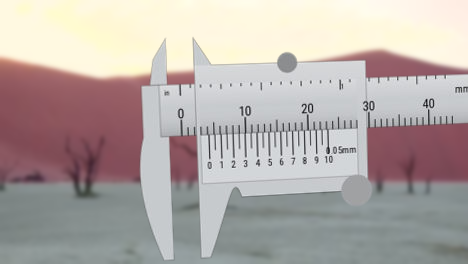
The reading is 4.2 mm
